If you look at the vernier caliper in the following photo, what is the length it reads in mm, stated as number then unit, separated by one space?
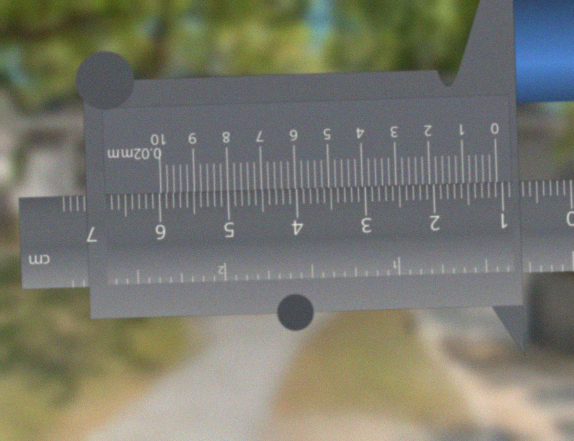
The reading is 10.8 mm
